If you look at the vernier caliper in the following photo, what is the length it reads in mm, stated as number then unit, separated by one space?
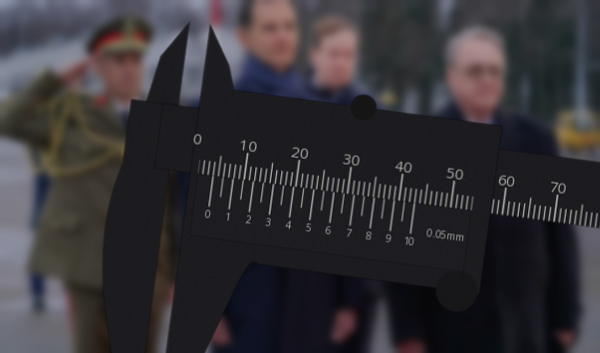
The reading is 4.0 mm
